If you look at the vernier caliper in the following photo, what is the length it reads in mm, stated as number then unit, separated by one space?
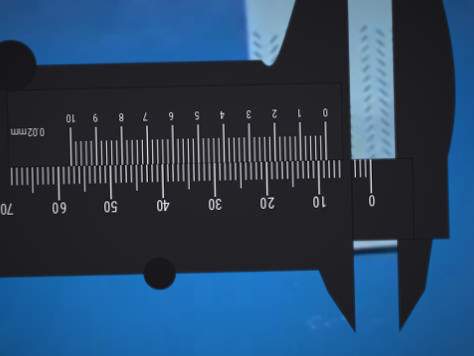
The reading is 8.5 mm
